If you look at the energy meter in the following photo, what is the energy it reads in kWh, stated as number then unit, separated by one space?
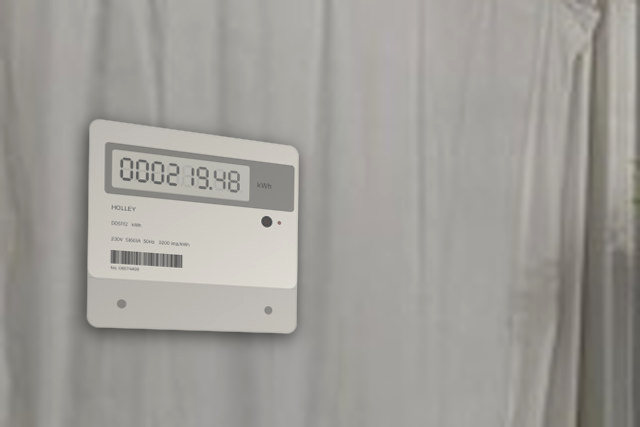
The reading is 219.48 kWh
